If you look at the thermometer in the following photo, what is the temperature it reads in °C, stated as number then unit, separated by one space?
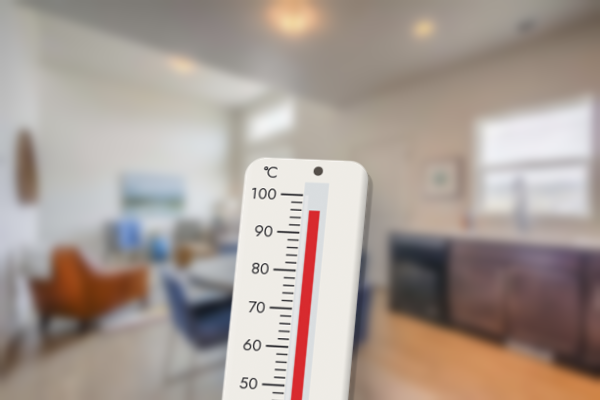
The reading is 96 °C
